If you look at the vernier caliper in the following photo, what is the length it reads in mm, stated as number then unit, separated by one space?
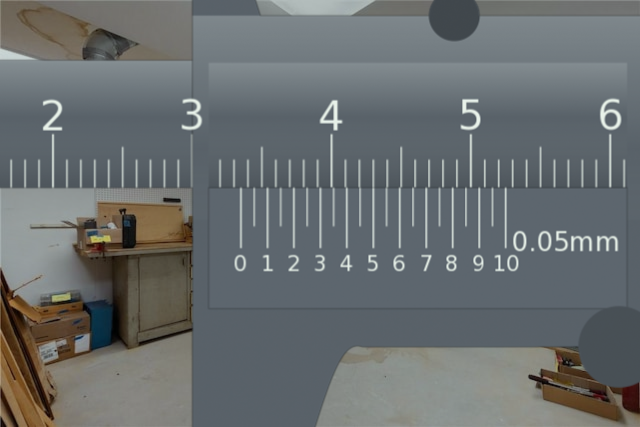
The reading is 33.5 mm
